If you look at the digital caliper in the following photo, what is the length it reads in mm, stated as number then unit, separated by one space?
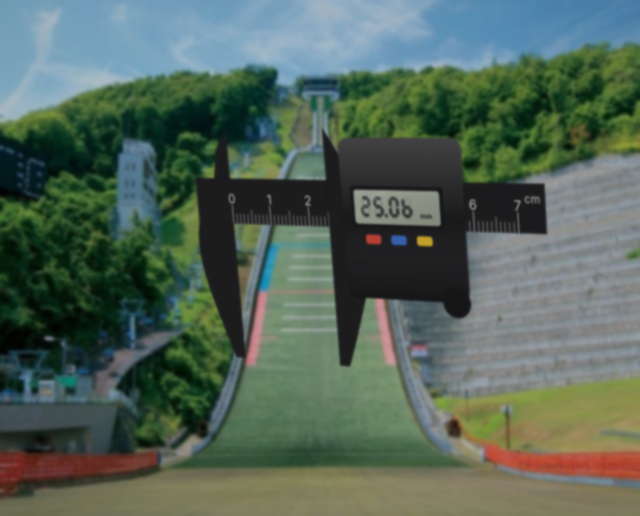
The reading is 25.06 mm
